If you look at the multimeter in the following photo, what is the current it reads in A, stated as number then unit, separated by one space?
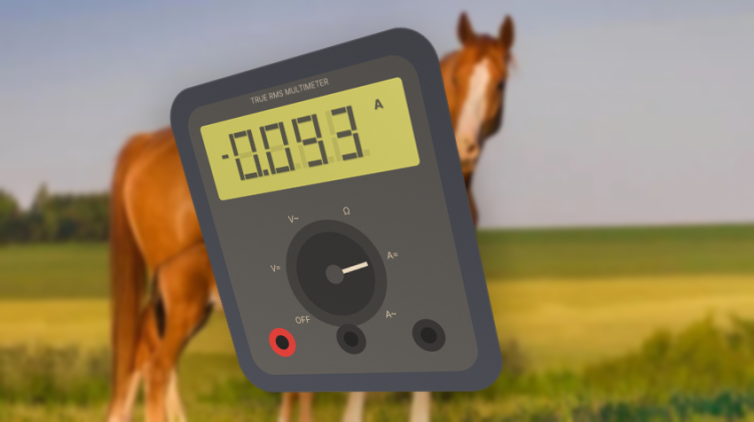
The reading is -0.093 A
